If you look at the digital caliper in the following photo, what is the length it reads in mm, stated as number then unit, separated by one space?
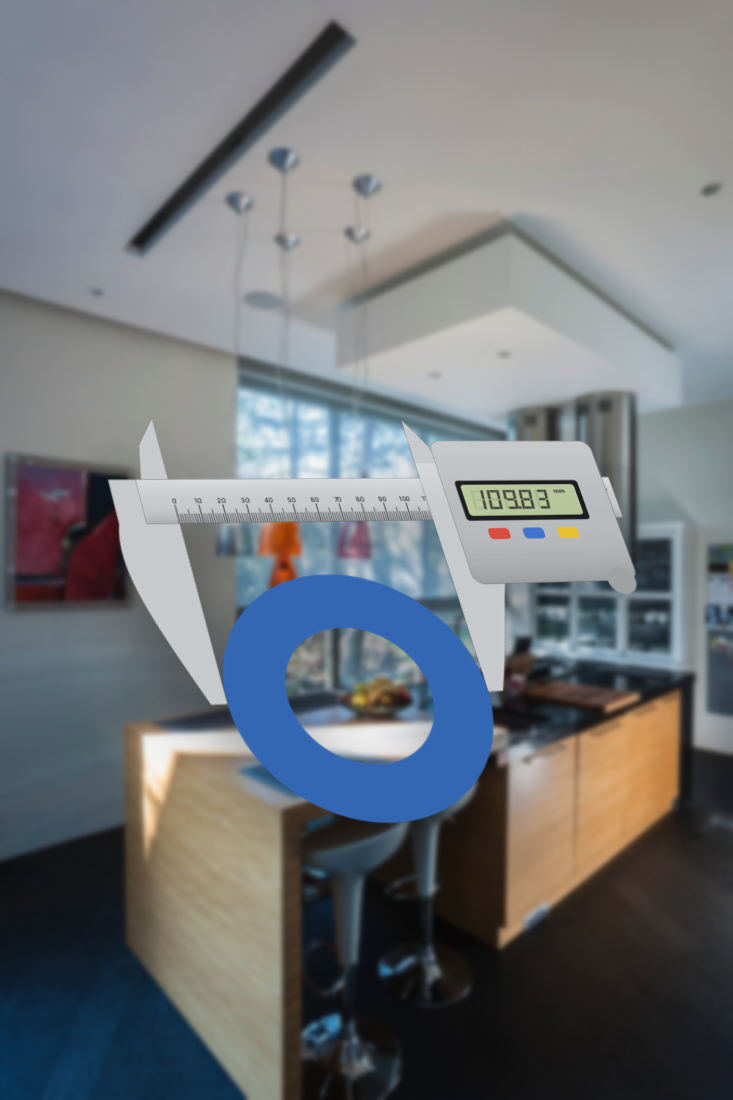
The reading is 109.83 mm
